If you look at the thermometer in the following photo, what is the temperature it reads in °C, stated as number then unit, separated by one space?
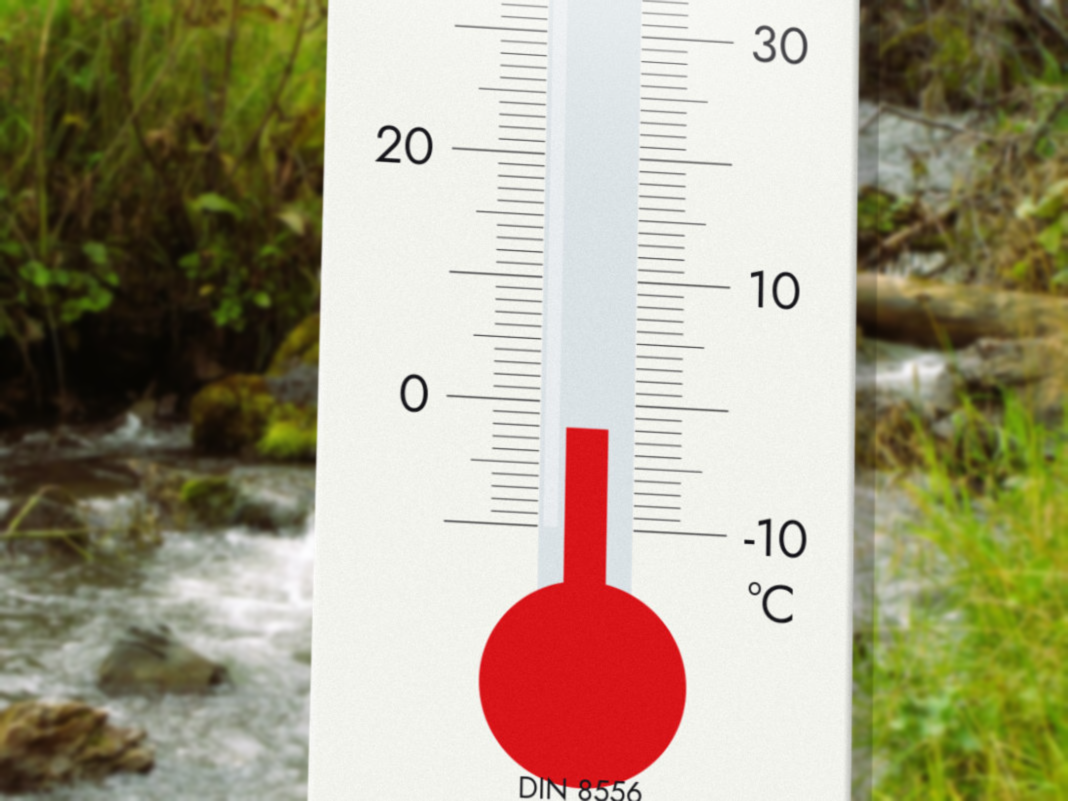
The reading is -2 °C
